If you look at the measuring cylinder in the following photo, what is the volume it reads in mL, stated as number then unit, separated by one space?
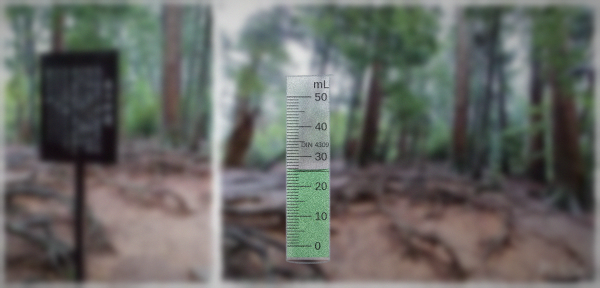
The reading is 25 mL
